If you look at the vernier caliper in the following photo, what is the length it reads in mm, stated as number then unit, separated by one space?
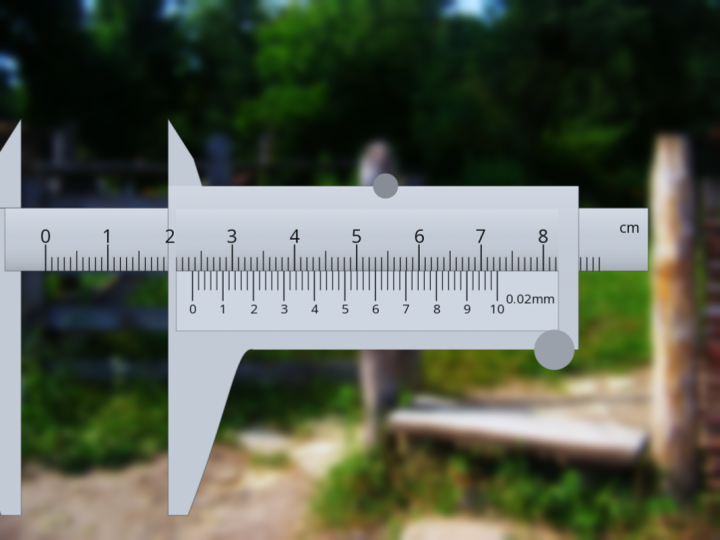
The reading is 23.6 mm
